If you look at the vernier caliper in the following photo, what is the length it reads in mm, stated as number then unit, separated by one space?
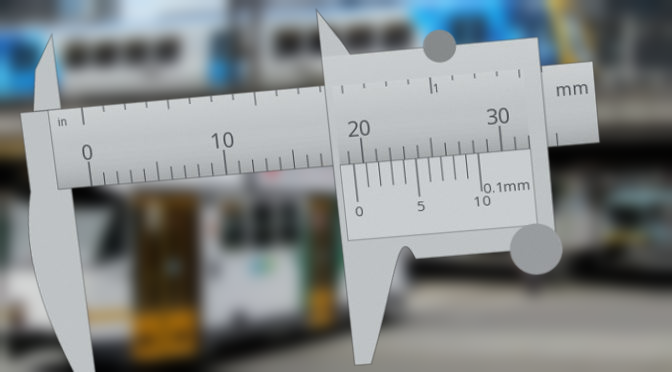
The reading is 19.3 mm
